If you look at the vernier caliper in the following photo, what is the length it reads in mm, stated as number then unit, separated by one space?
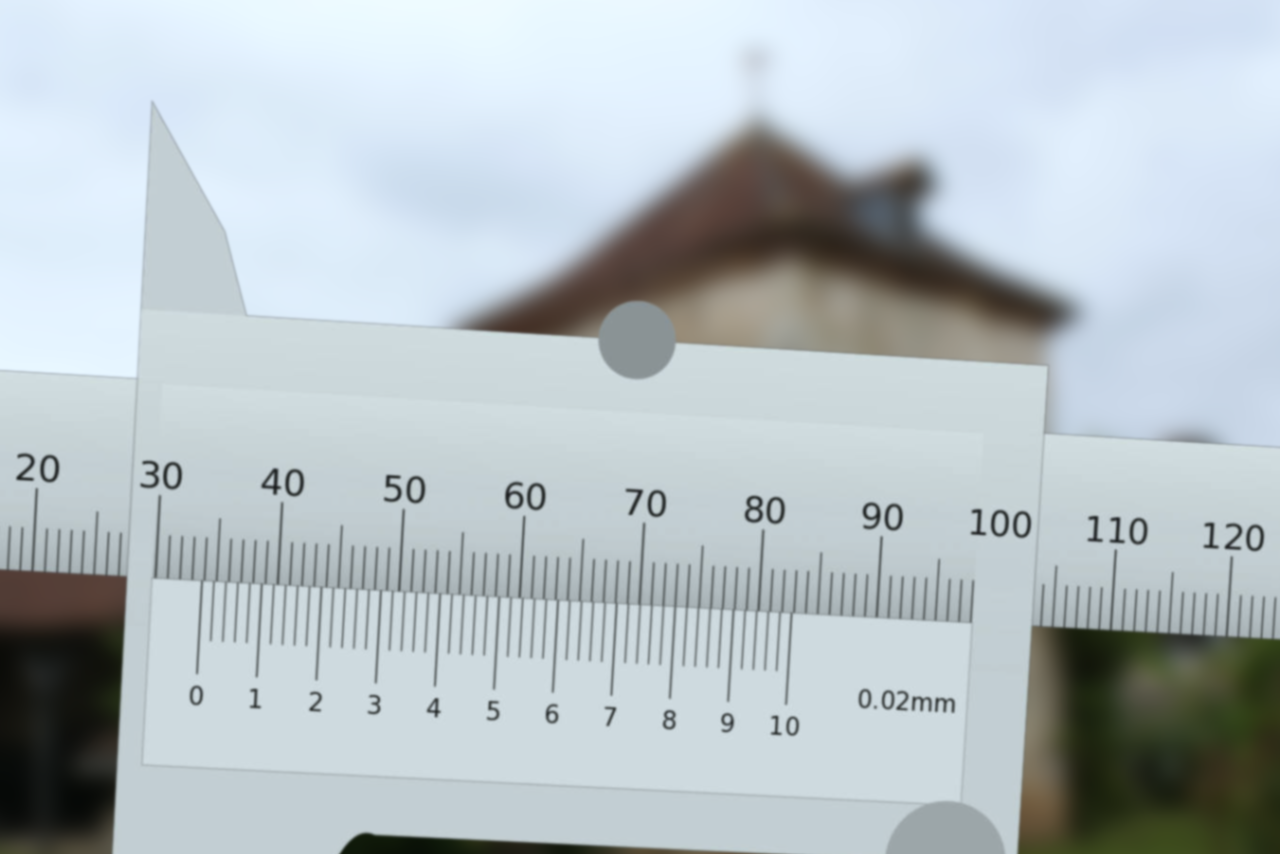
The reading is 33.8 mm
